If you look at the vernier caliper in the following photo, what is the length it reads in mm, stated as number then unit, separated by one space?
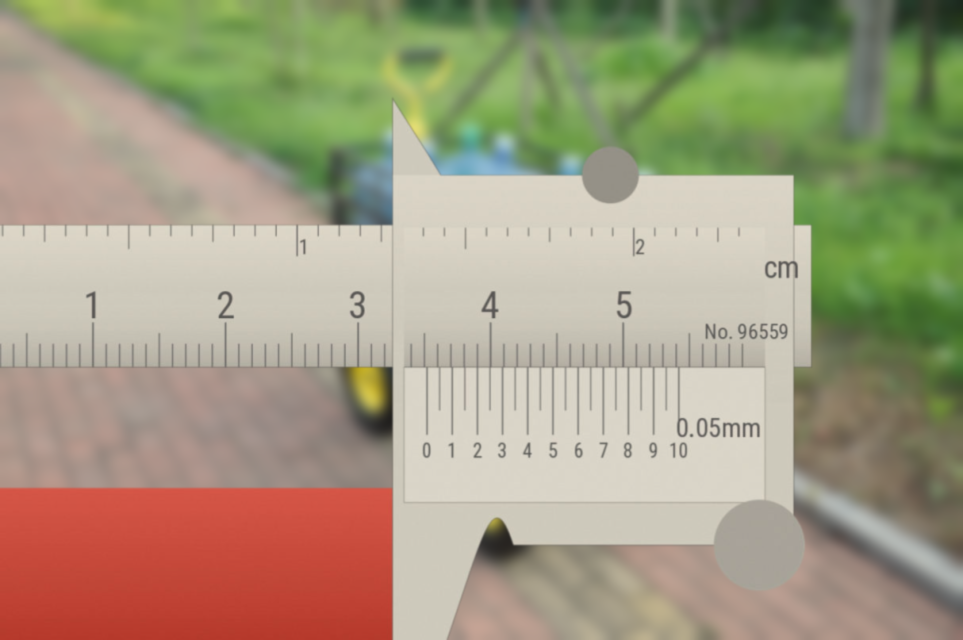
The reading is 35.2 mm
